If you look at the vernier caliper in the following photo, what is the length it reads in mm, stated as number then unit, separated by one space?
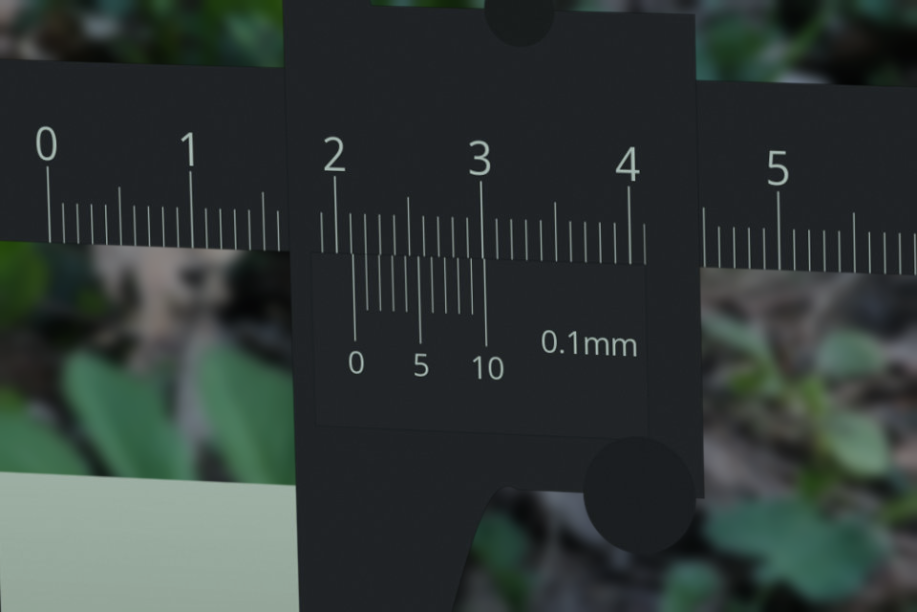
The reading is 21.1 mm
